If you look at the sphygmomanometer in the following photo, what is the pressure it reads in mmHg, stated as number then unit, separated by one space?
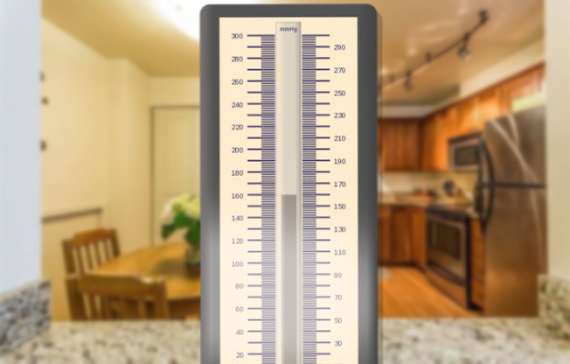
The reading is 160 mmHg
